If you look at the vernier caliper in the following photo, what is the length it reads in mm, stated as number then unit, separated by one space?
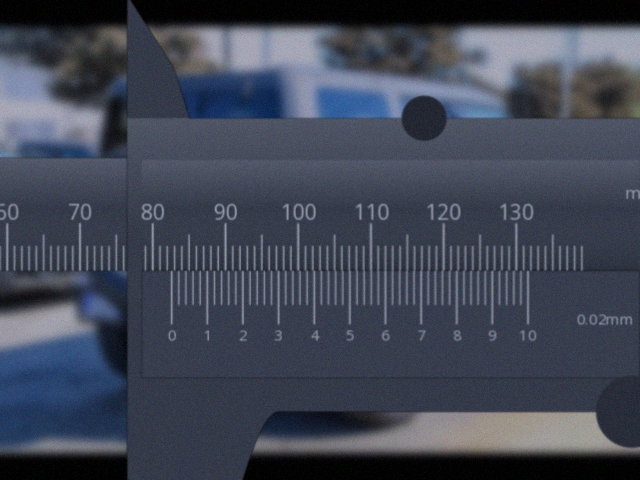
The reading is 82.6 mm
